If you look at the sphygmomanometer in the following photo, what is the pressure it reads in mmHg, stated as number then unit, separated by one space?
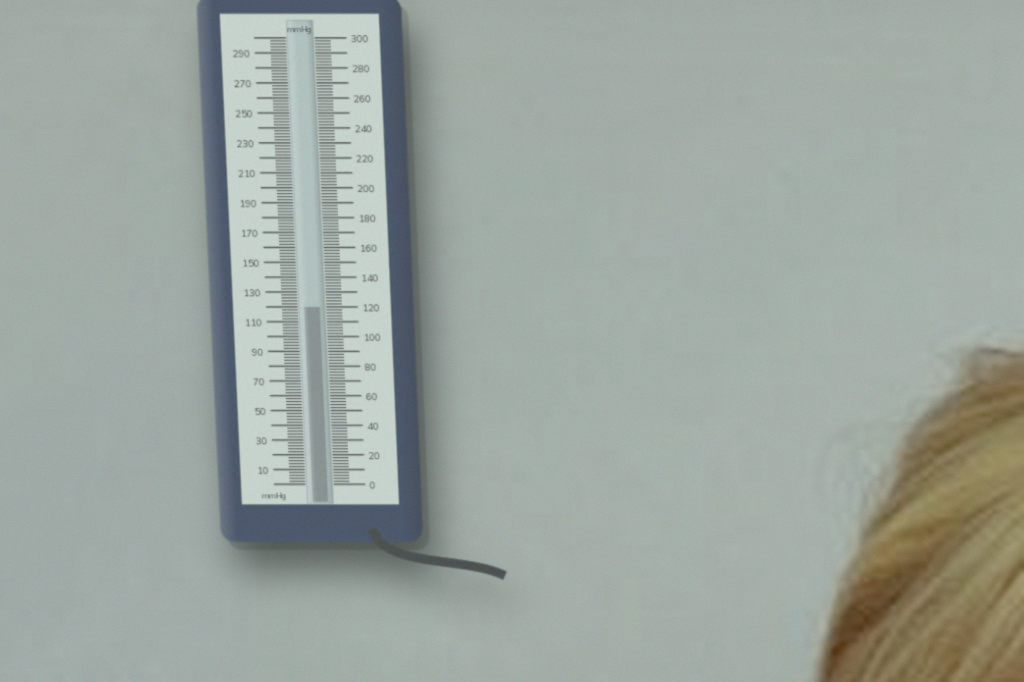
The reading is 120 mmHg
